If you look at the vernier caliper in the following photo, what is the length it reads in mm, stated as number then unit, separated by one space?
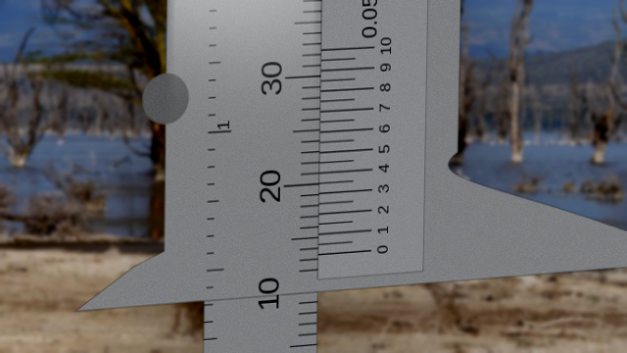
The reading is 13.4 mm
